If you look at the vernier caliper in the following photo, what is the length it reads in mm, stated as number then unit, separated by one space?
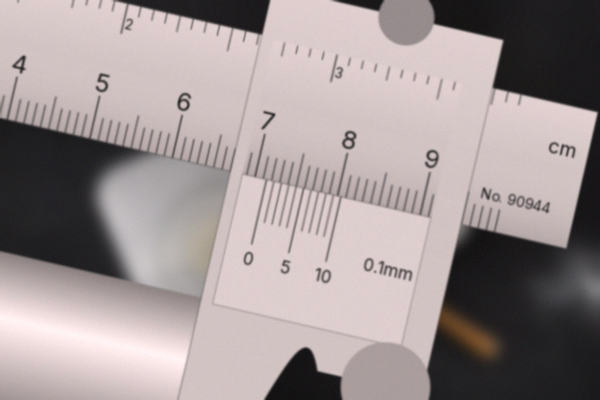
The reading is 71.4 mm
